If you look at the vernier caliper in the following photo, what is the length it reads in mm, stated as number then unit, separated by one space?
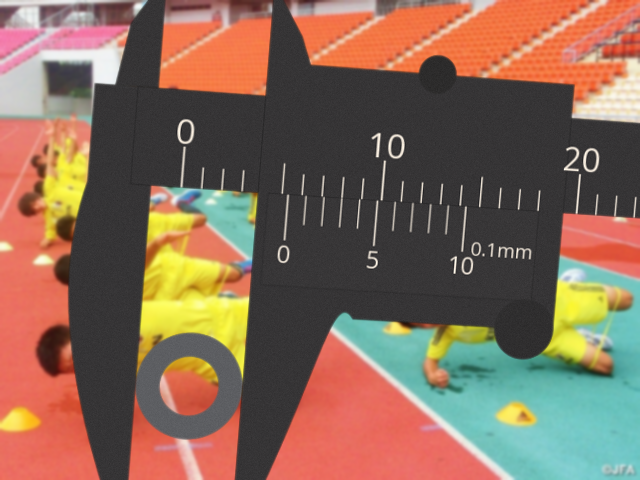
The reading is 5.3 mm
